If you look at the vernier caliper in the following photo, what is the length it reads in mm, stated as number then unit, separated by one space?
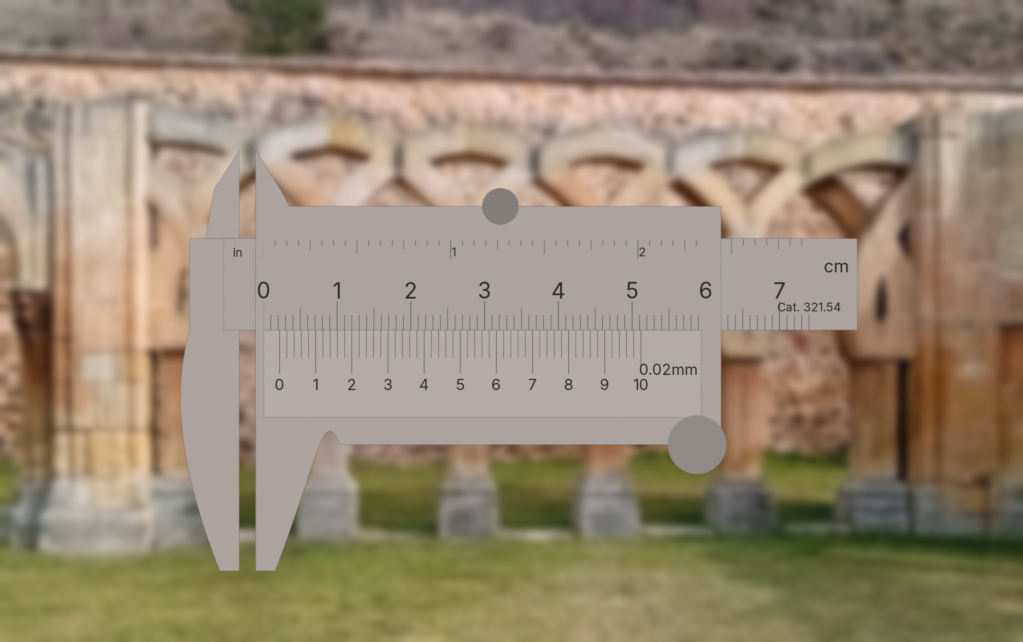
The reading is 2.2 mm
